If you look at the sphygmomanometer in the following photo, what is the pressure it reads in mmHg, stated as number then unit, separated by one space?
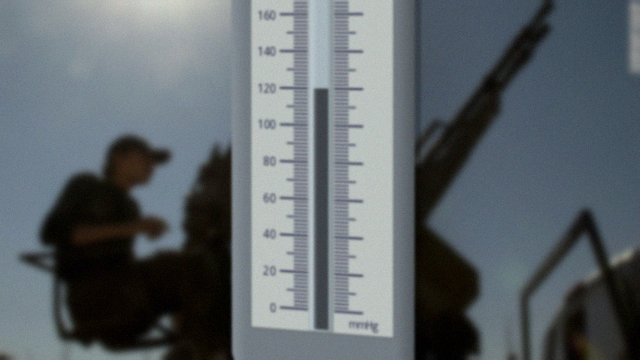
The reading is 120 mmHg
